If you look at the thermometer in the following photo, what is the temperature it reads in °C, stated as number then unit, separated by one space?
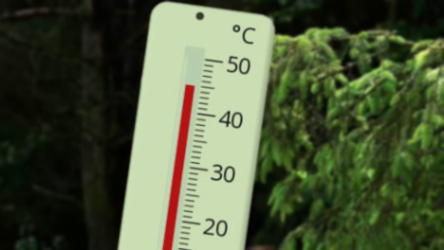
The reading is 45 °C
